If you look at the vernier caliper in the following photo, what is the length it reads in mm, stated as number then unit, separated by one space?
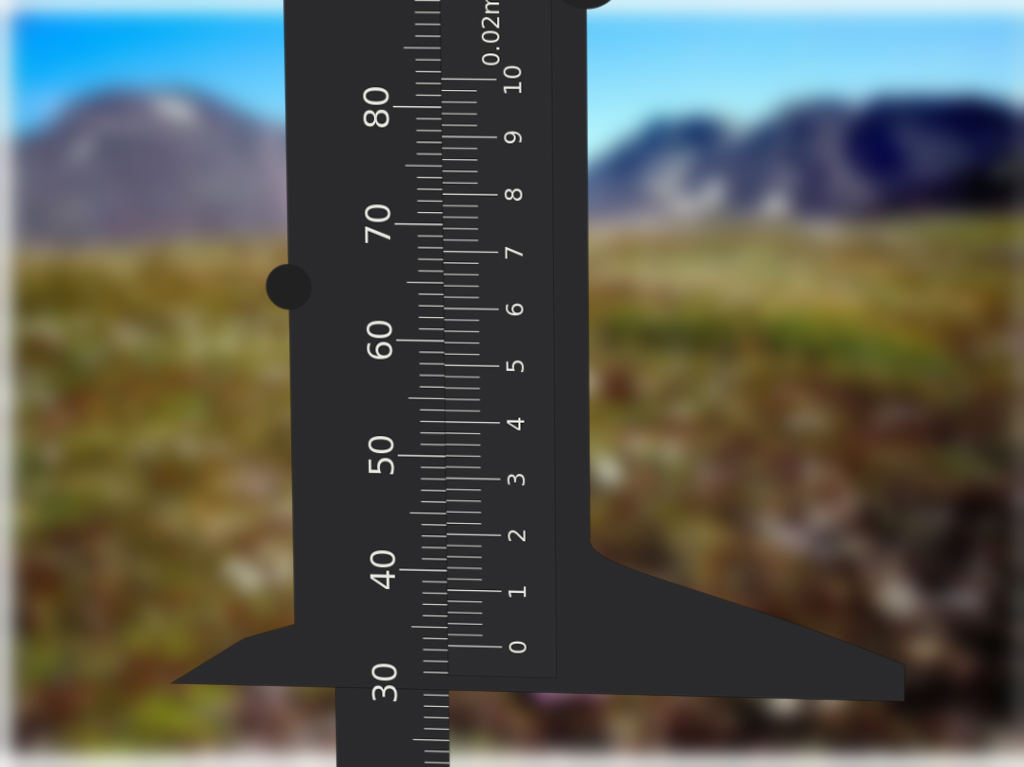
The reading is 33.4 mm
